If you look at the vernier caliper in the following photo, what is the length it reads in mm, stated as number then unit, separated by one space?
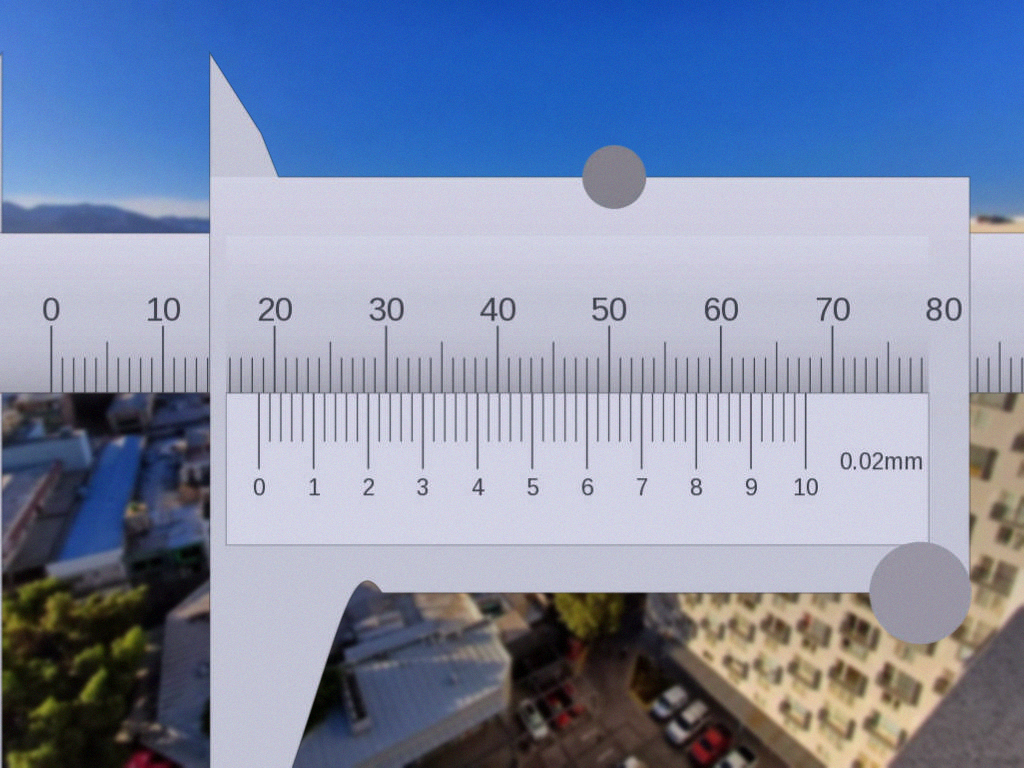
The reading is 18.6 mm
